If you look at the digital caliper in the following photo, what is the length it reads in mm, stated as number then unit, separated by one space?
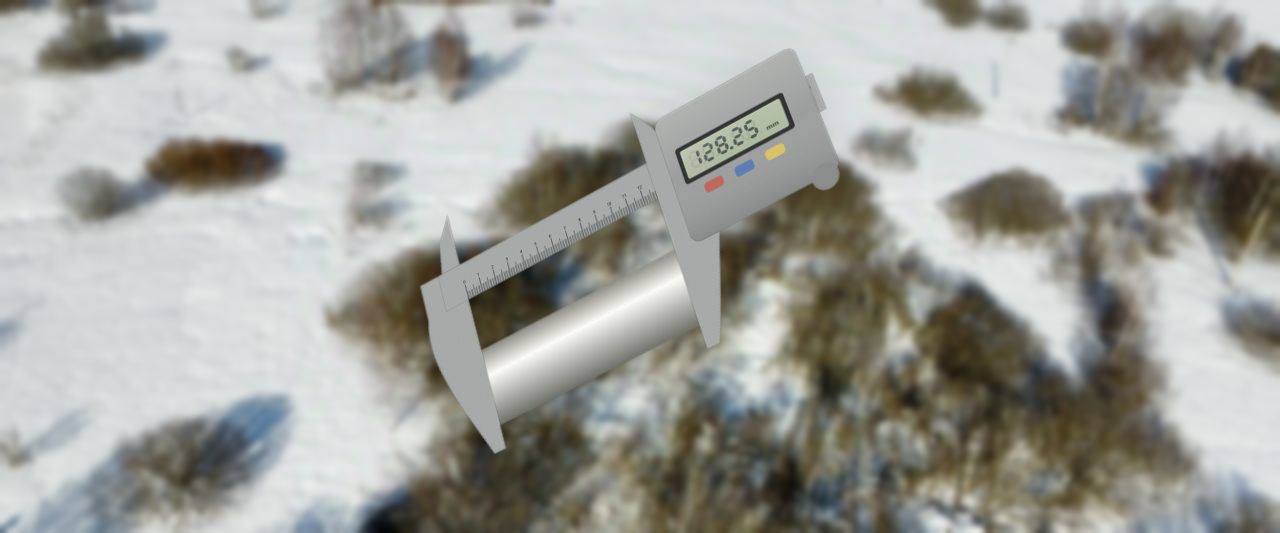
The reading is 128.25 mm
